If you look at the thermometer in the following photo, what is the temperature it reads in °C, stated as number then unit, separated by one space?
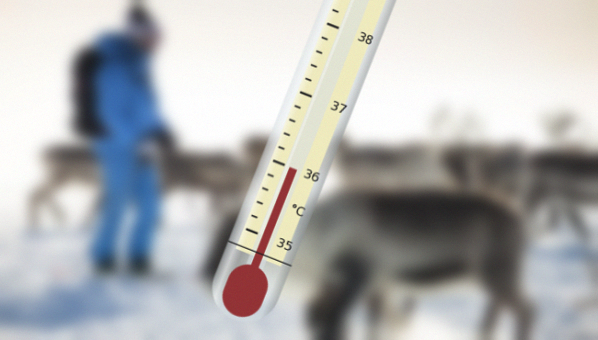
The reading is 36 °C
